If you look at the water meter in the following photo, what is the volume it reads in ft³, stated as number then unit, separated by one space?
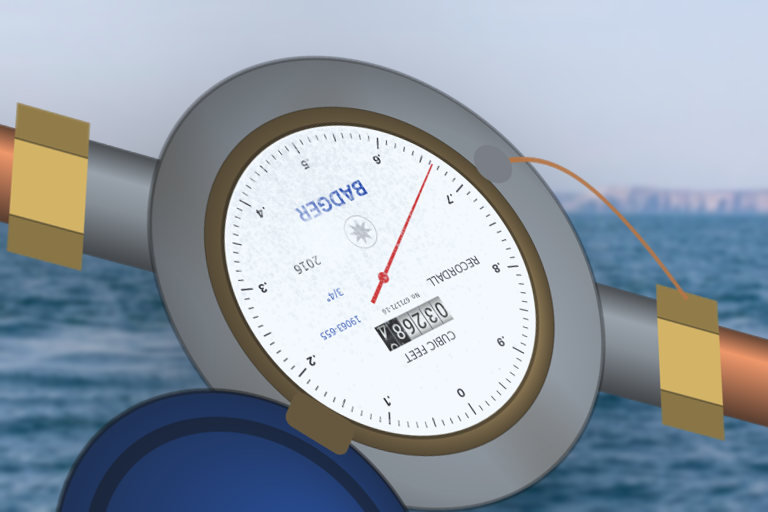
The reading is 32683.66 ft³
